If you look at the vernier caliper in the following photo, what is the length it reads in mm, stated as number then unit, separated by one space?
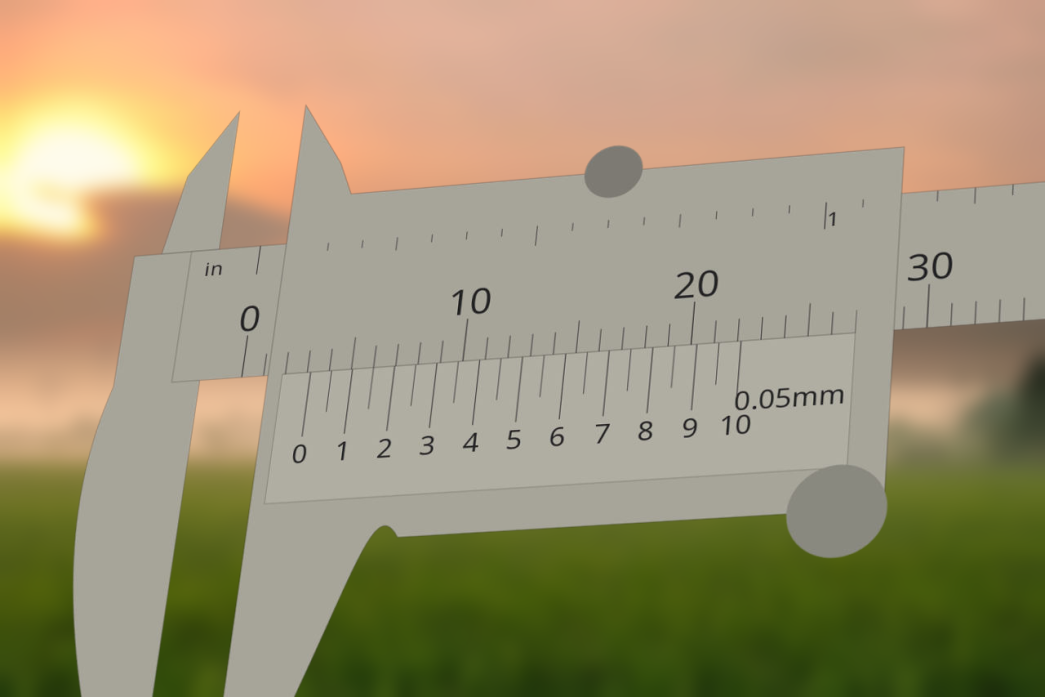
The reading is 3.15 mm
